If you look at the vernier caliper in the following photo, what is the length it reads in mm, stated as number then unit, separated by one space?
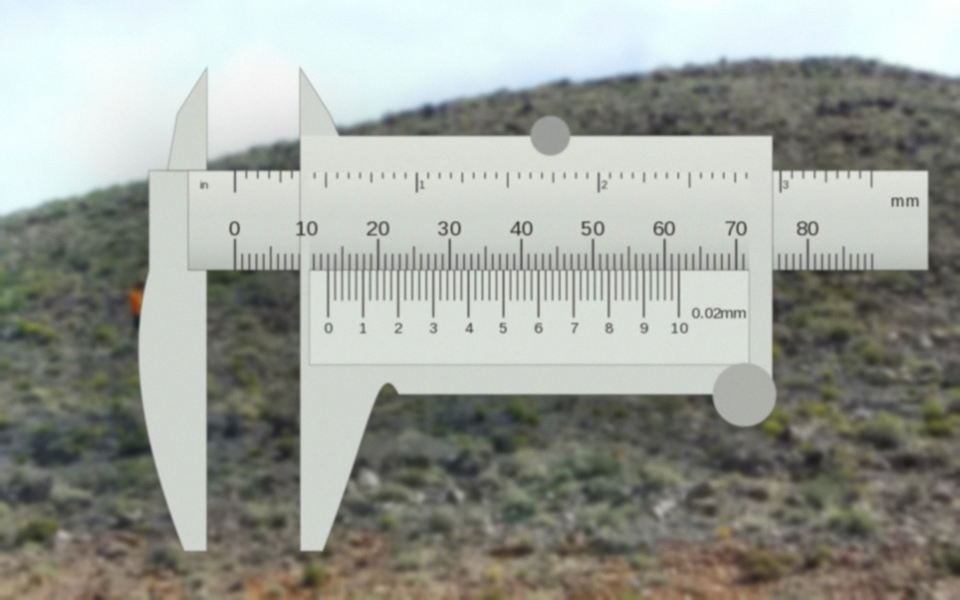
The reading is 13.0 mm
